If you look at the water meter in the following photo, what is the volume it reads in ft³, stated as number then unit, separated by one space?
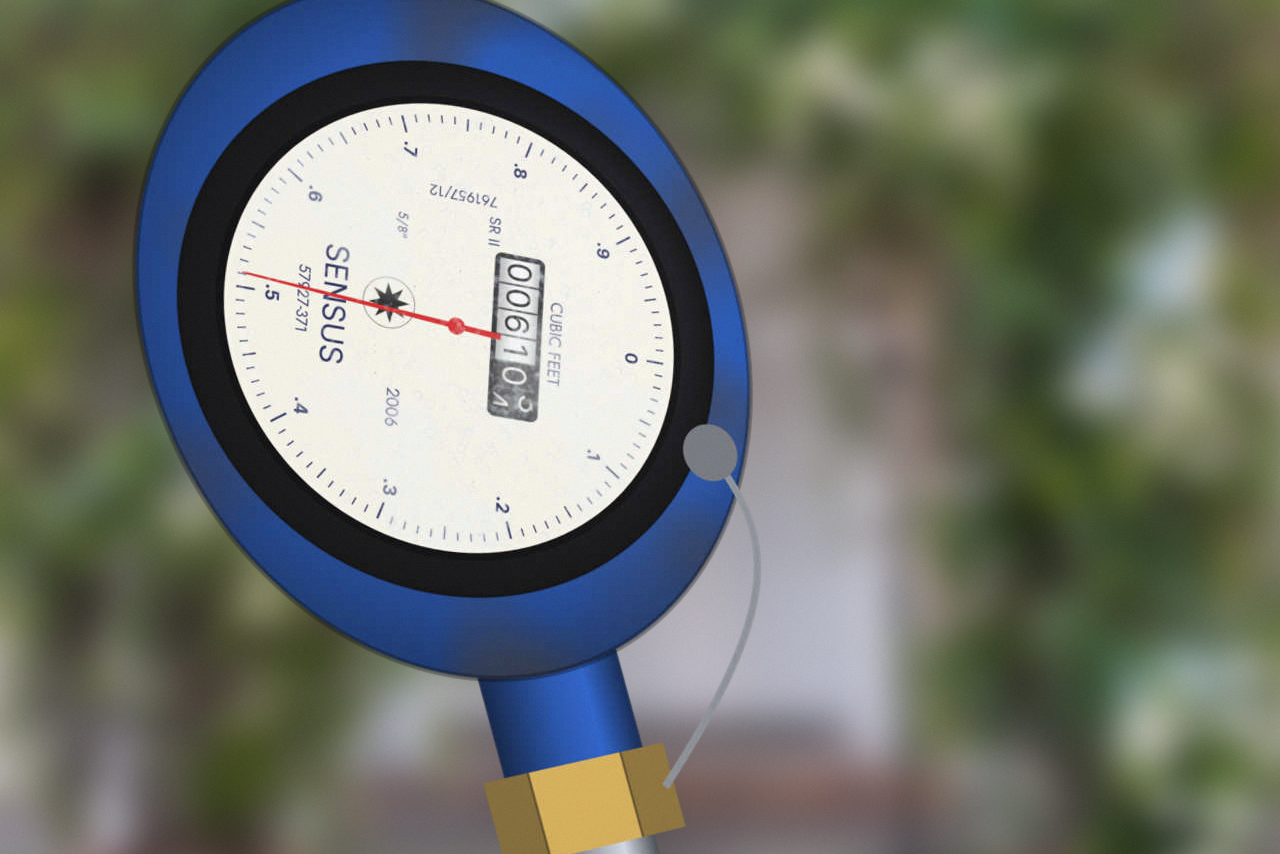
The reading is 6103.51 ft³
